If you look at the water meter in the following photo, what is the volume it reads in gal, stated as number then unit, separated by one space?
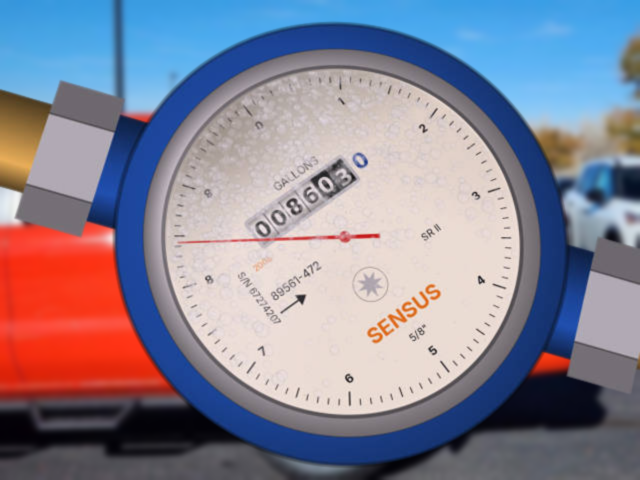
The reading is 86028.4 gal
